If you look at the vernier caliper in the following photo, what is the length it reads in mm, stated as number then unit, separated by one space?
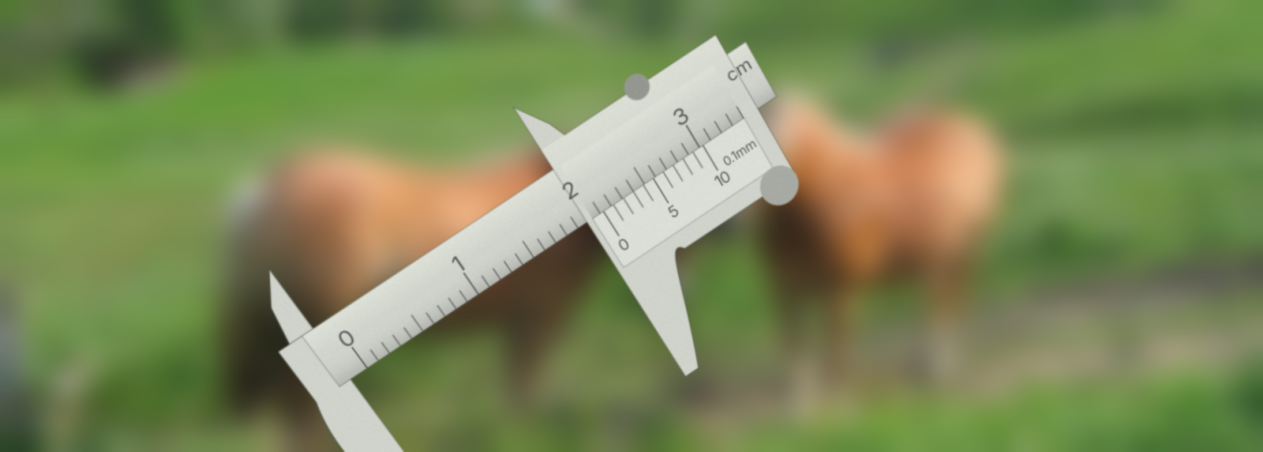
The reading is 21.3 mm
